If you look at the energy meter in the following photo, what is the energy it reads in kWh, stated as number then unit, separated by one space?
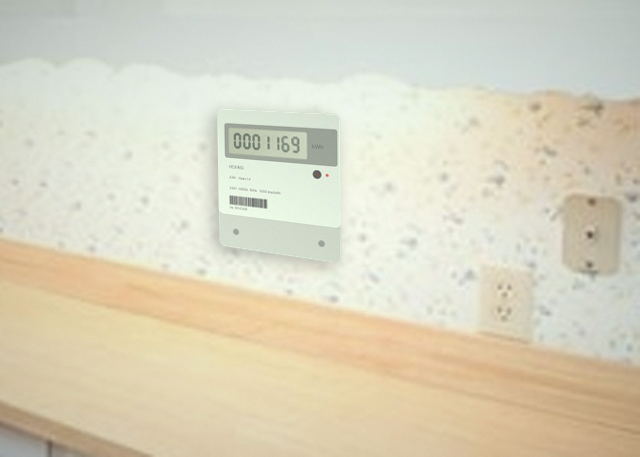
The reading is 1169 kWh
